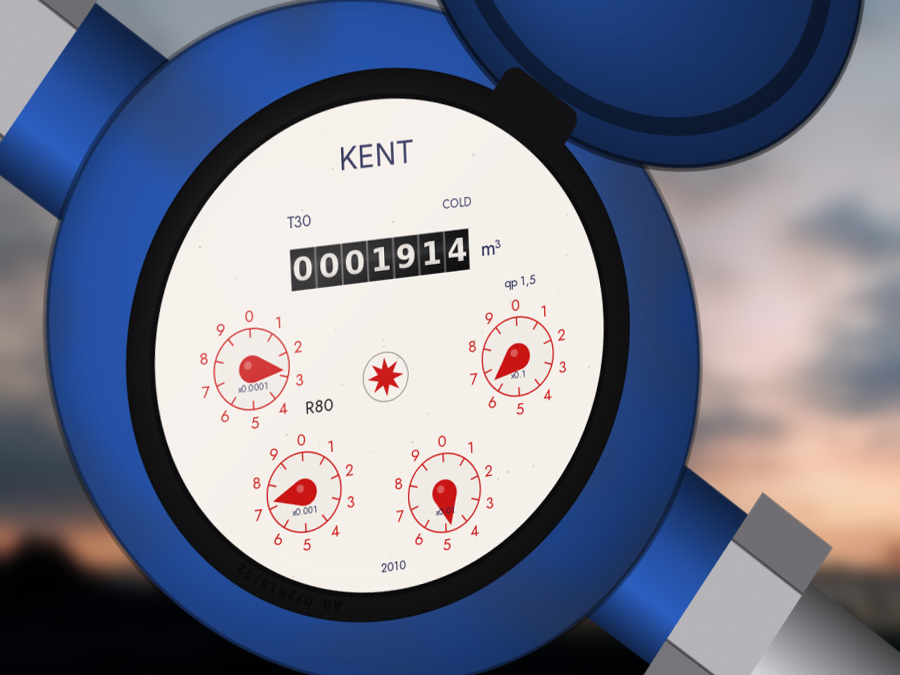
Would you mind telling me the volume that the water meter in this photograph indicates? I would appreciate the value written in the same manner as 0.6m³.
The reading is 1914.6472m³
